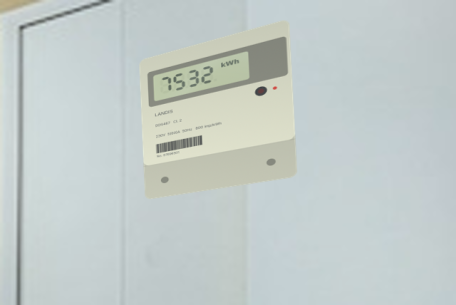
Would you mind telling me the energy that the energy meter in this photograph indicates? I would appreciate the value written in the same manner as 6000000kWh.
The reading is 7532kWh
